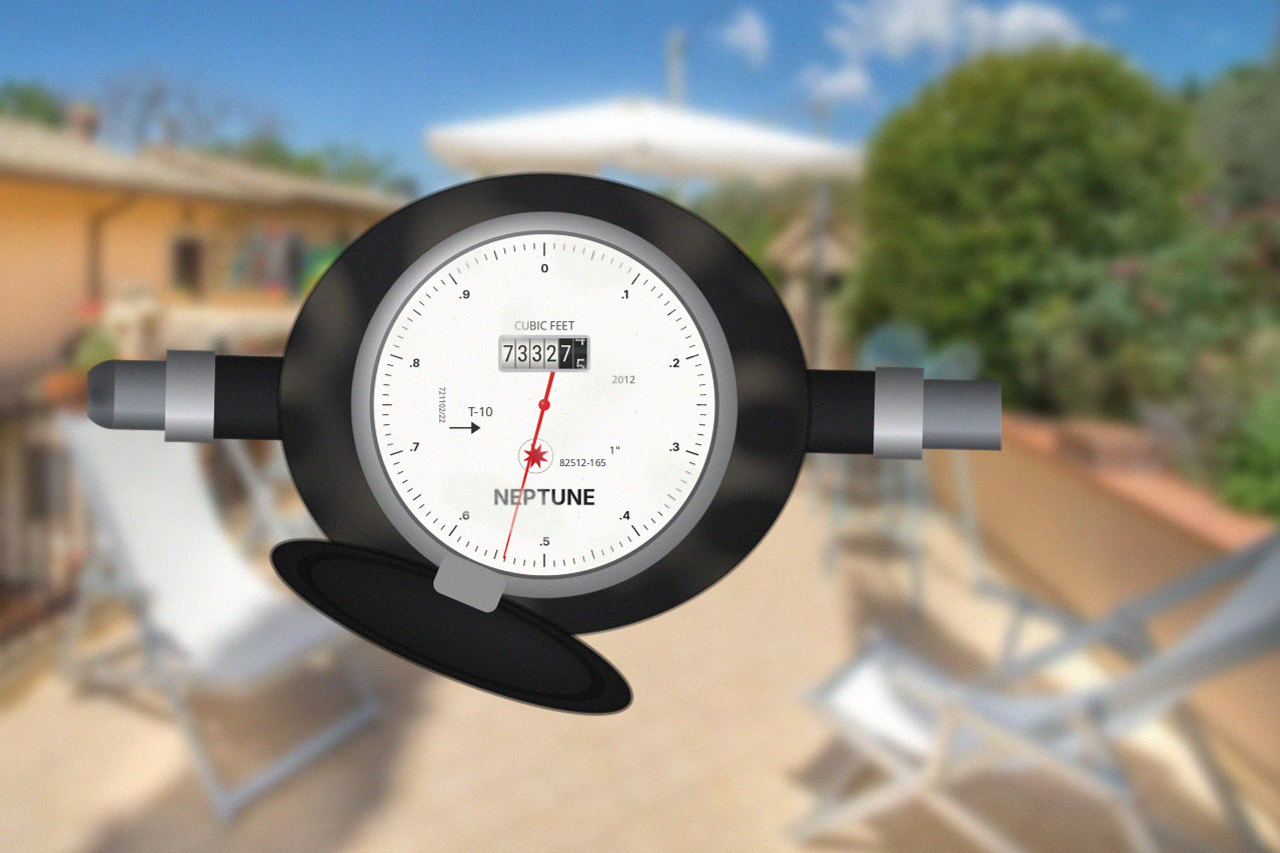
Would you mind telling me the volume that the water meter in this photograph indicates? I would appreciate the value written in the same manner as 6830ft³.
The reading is 733274.54ft³
